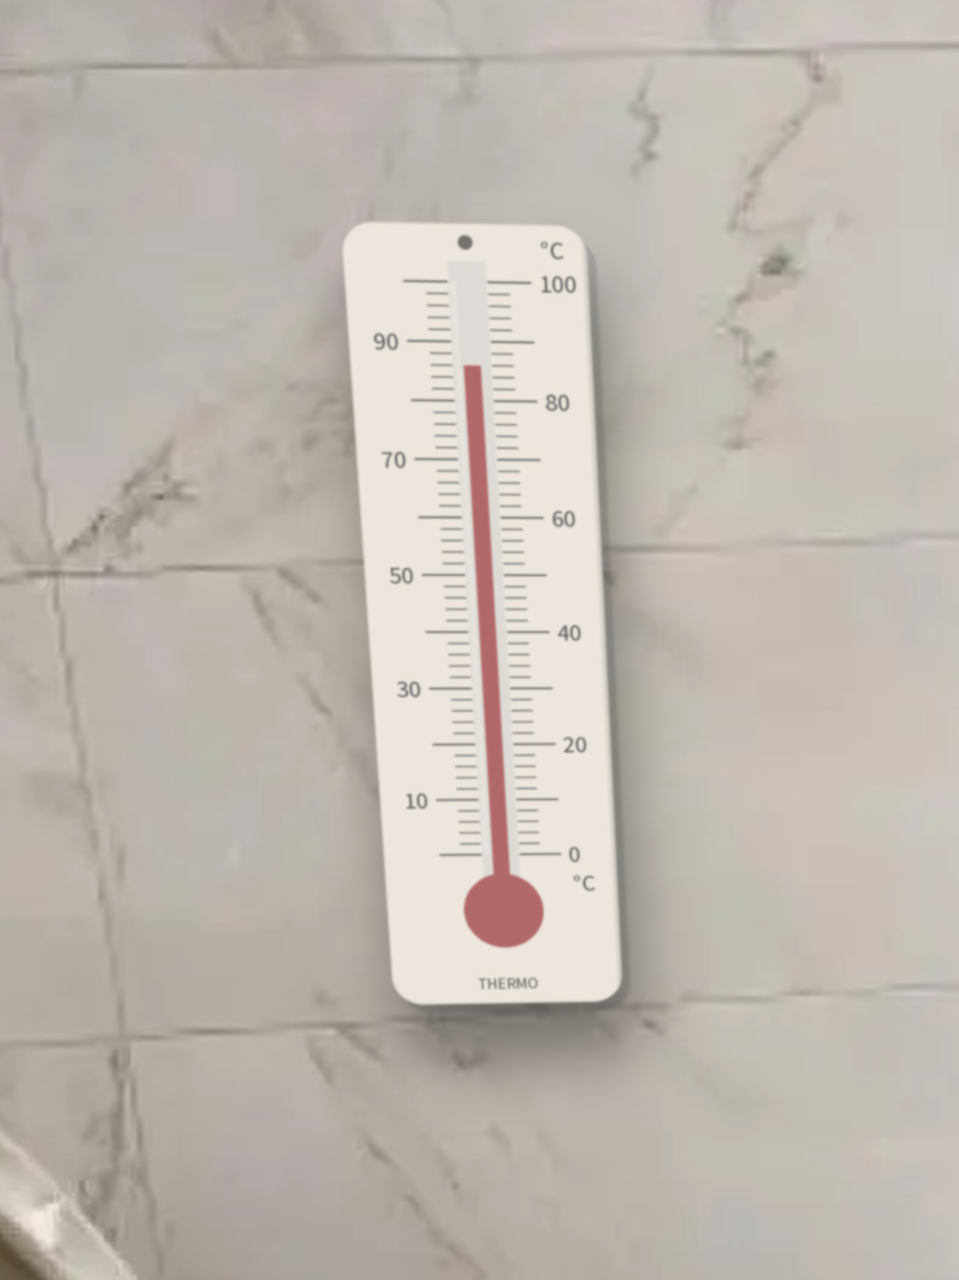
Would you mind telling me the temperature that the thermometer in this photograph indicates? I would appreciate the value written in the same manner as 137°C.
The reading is 86°C
